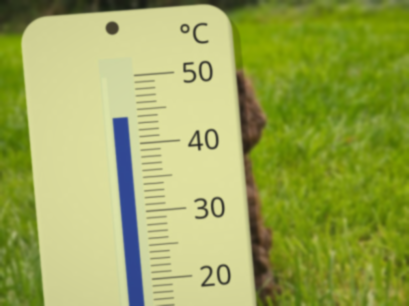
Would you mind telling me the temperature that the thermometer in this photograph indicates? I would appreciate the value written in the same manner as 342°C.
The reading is 44°C
